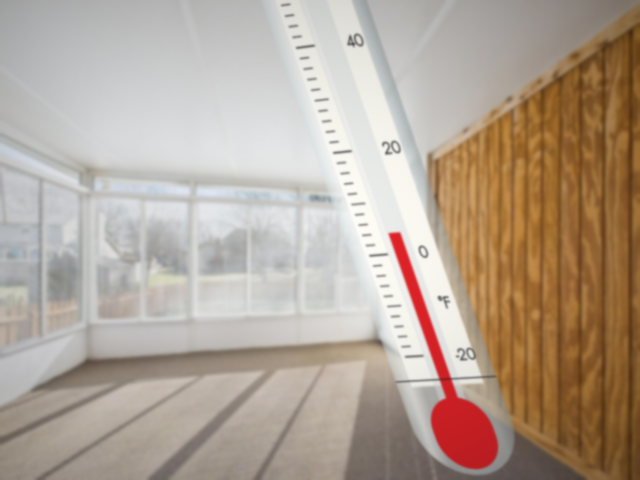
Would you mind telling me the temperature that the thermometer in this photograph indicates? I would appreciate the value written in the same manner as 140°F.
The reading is 4°F
